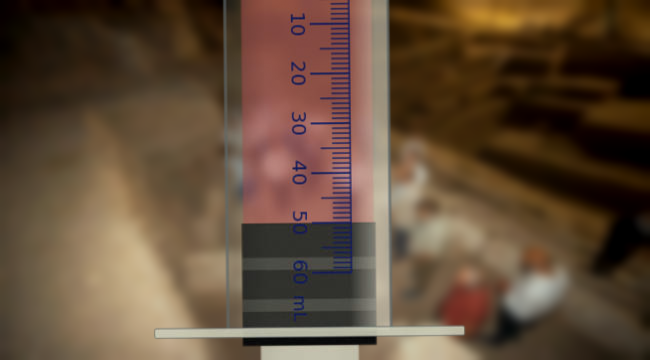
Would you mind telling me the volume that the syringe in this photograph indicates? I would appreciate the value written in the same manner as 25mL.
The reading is 50mL
